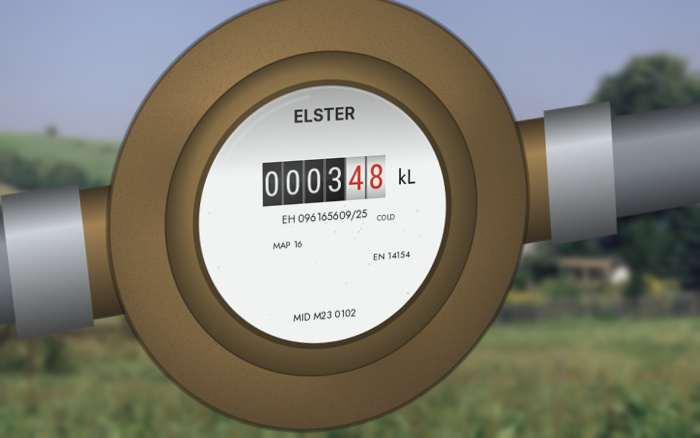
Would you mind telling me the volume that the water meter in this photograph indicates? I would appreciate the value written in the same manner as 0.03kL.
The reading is 3.48kL
